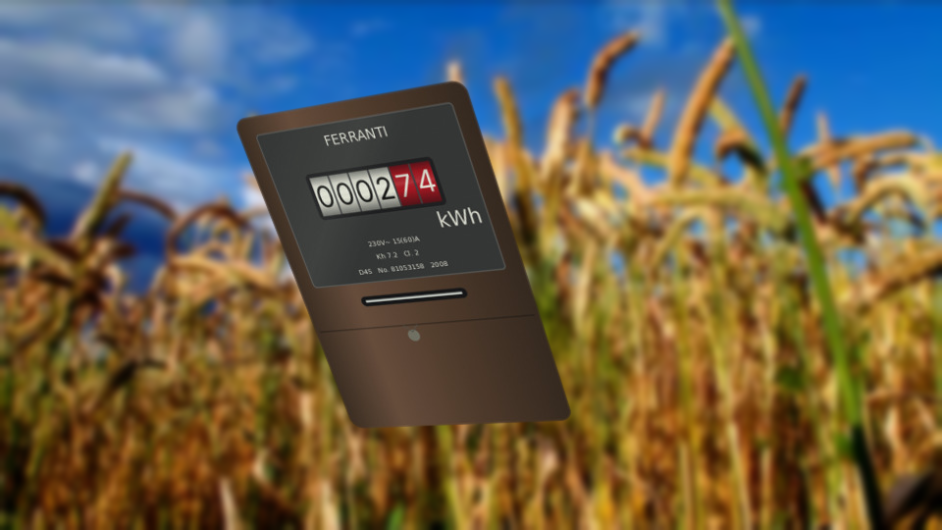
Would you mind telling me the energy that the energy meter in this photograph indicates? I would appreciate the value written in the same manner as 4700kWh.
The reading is 2.74kWh
